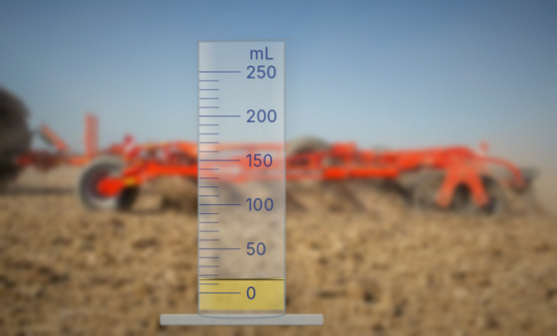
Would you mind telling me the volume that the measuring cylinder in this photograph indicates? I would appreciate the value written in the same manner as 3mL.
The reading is 15mL
